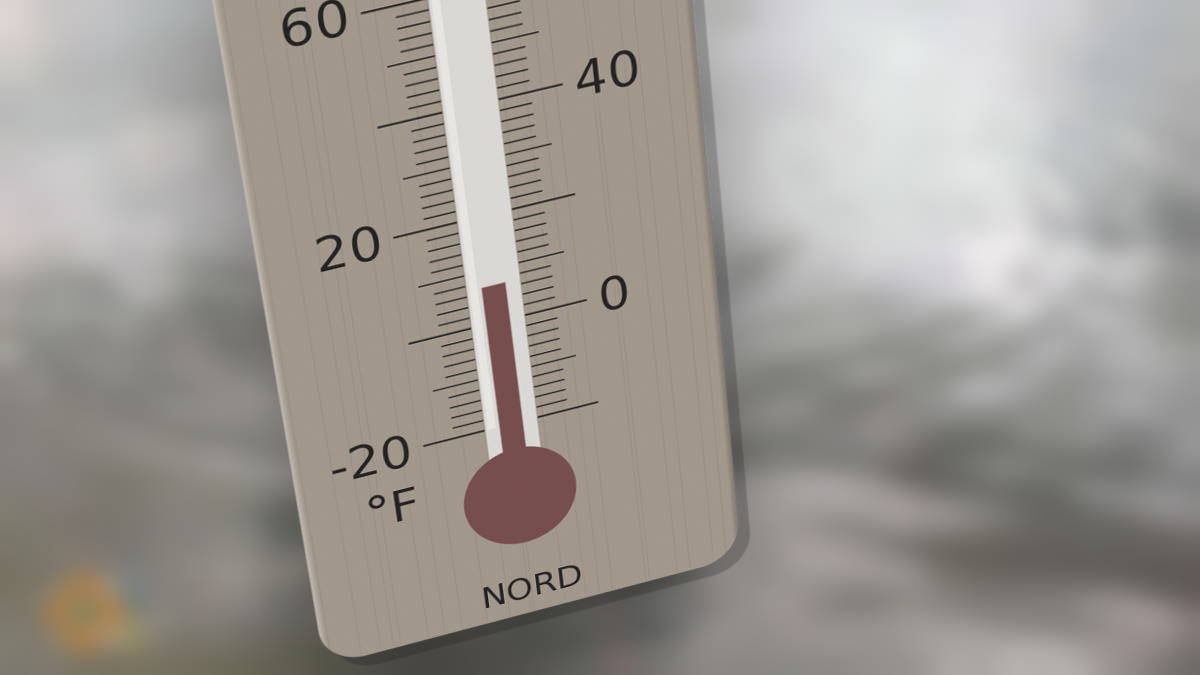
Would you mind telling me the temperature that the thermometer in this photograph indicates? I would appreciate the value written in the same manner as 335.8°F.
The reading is 7°F
